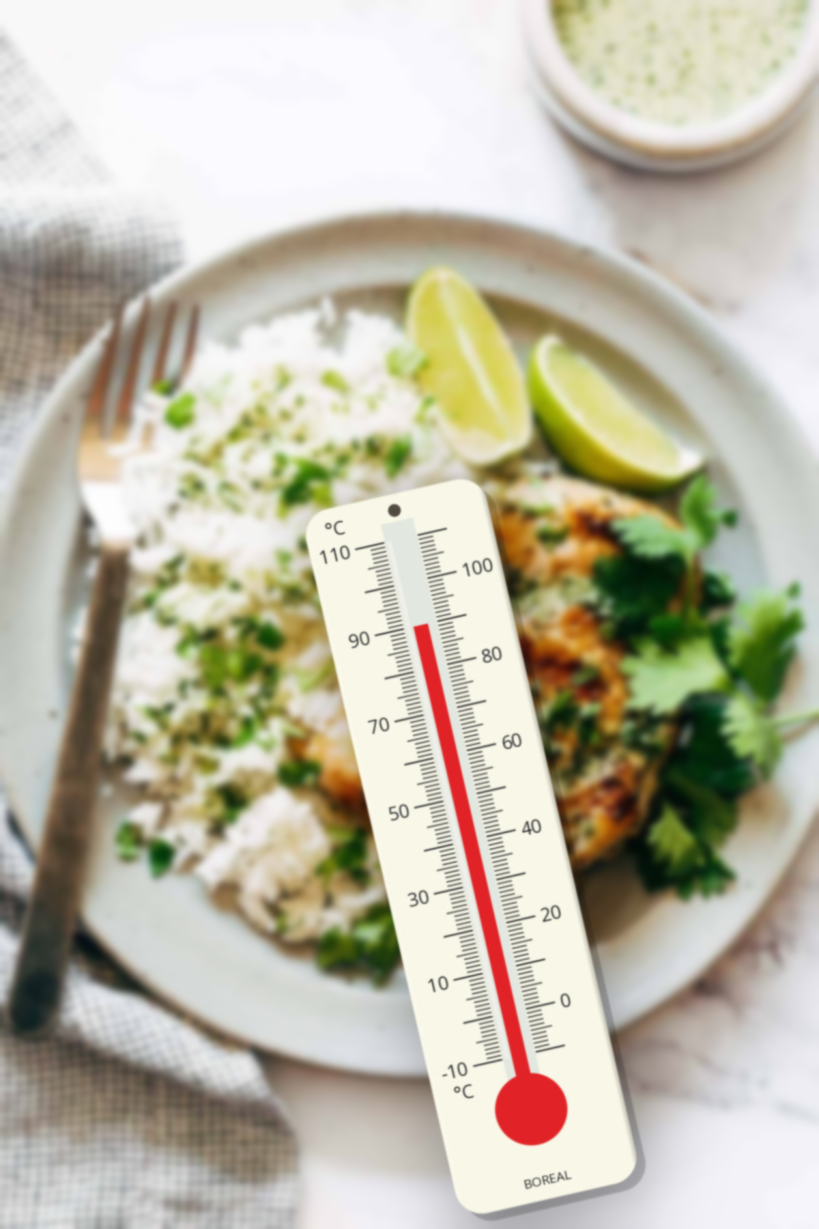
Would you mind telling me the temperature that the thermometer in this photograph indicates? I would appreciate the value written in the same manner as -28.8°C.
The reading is 90°C
